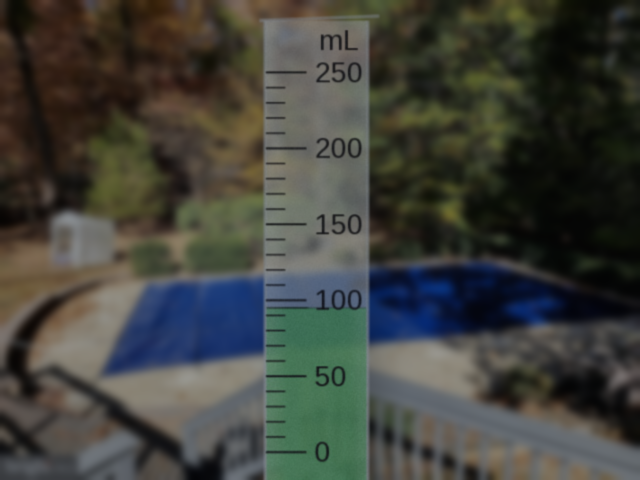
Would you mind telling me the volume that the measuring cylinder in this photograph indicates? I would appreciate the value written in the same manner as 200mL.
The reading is 95mL
